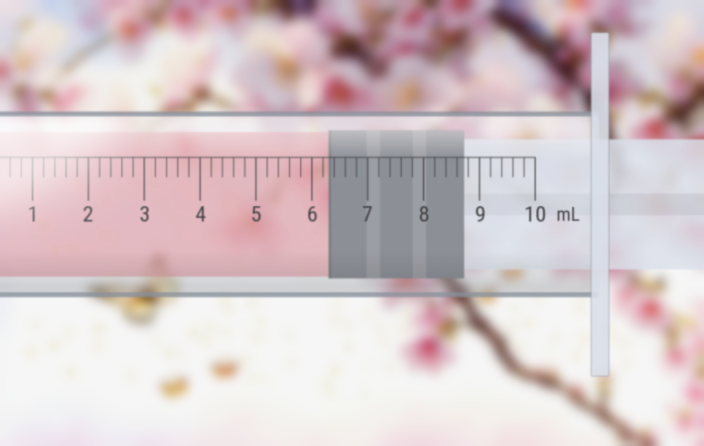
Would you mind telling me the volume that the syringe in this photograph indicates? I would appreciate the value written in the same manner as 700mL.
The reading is 6.3mL
